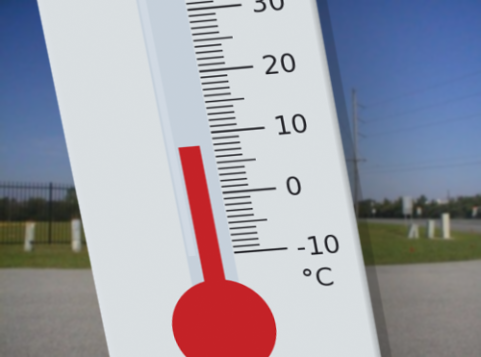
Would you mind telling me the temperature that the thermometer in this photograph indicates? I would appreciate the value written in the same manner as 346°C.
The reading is 8°C
